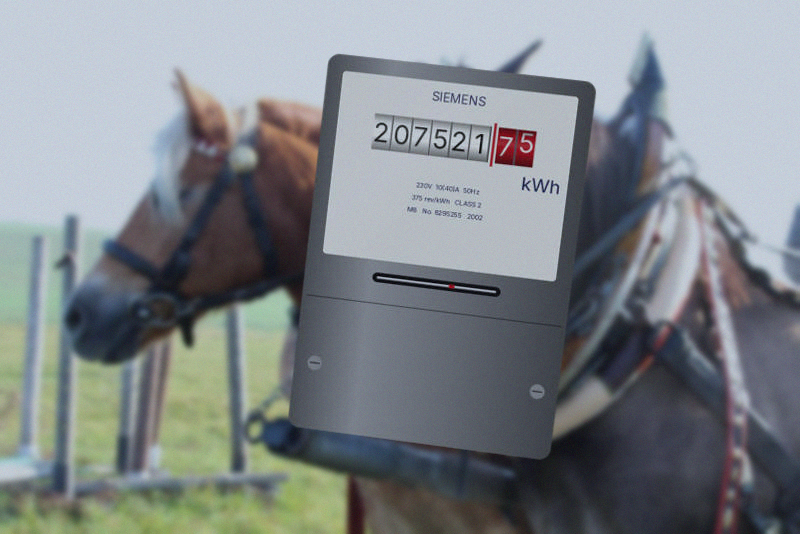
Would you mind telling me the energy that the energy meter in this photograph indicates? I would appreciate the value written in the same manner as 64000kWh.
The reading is 207521.75kWh
